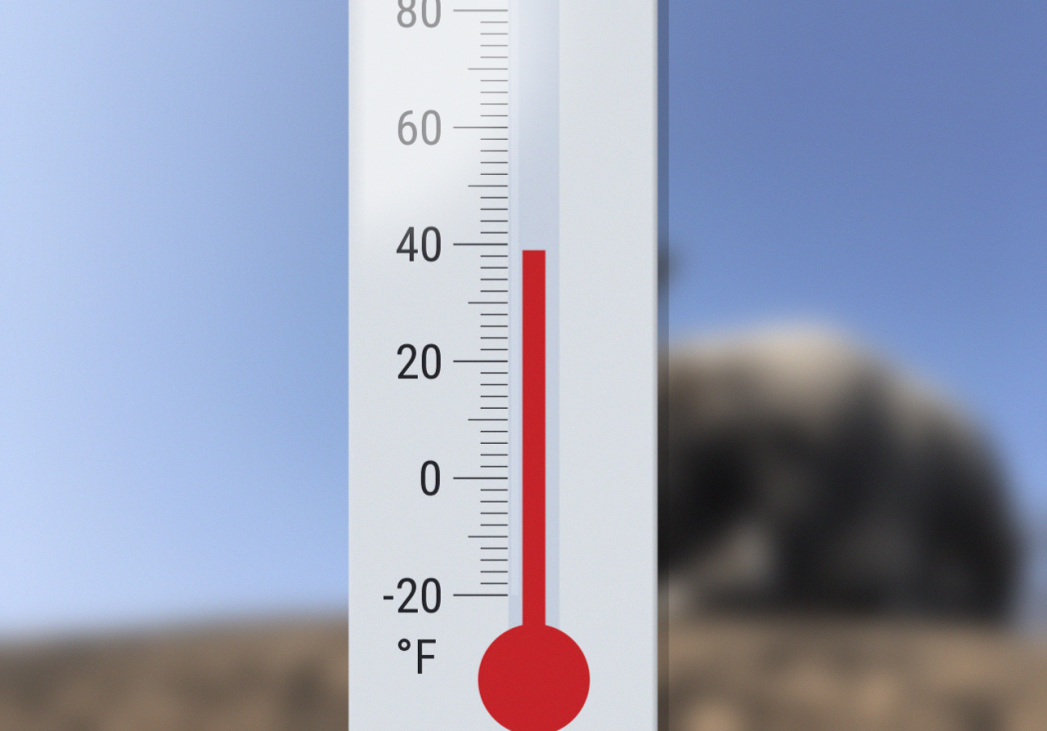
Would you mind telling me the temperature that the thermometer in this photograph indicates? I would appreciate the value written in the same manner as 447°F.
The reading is 39°F
